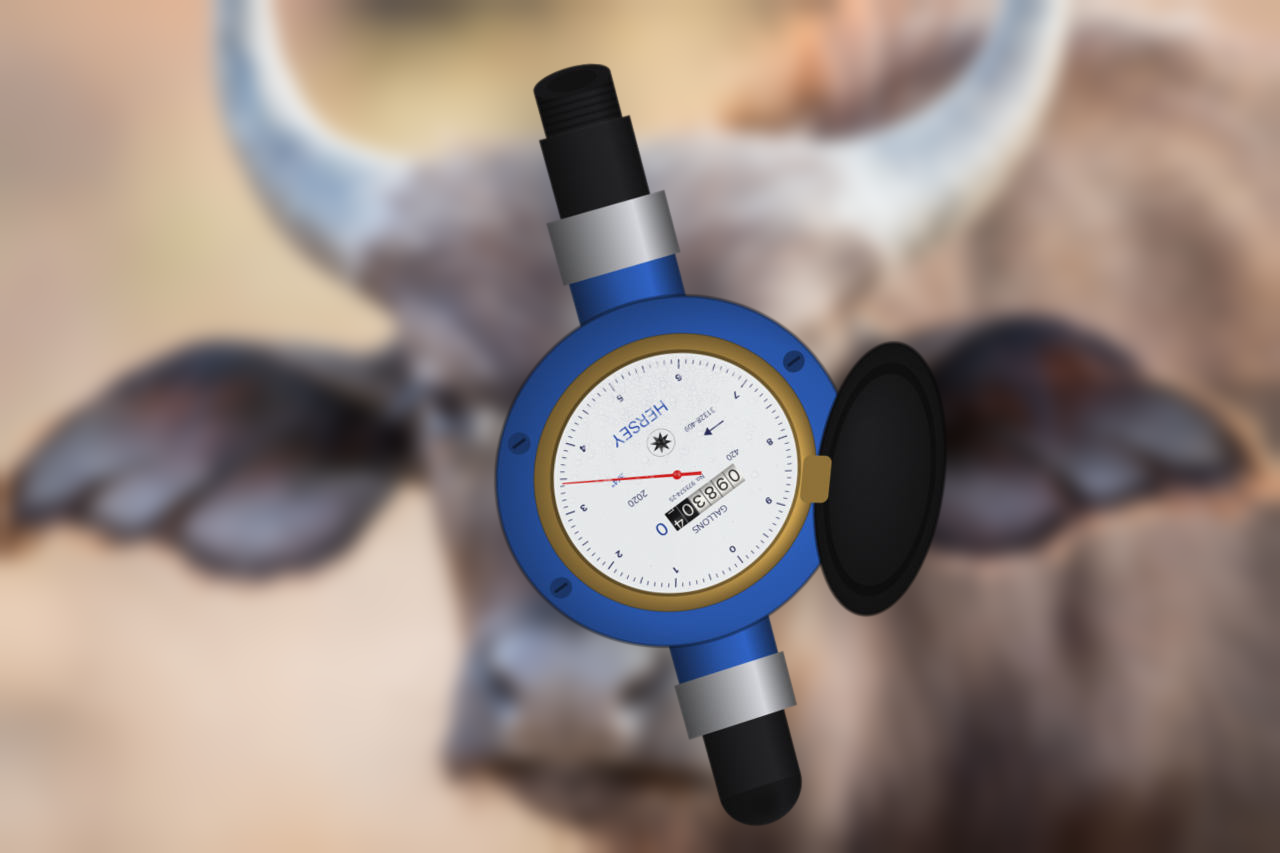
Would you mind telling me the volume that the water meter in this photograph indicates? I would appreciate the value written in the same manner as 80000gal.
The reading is 983043.4gal
